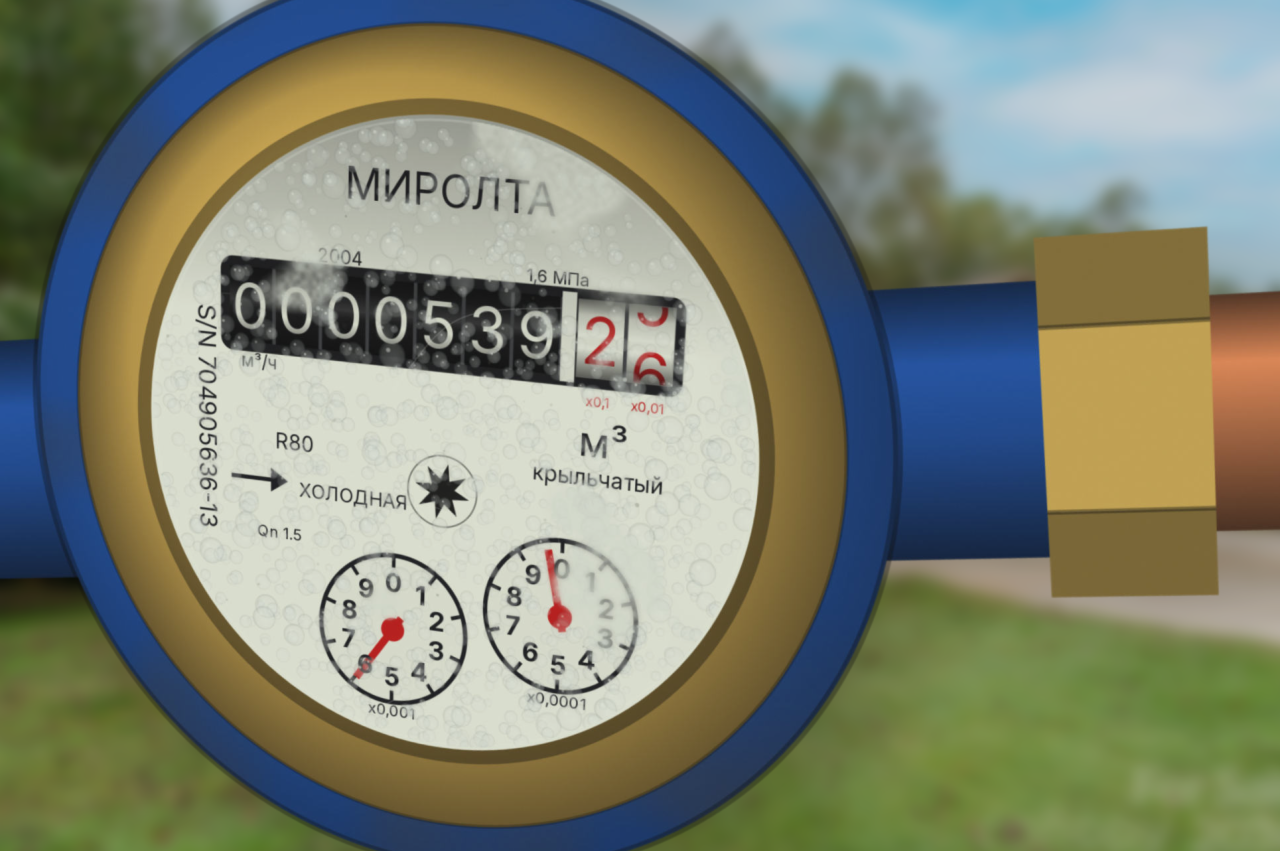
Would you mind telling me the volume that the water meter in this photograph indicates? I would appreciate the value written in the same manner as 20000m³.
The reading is 539.2559m³
